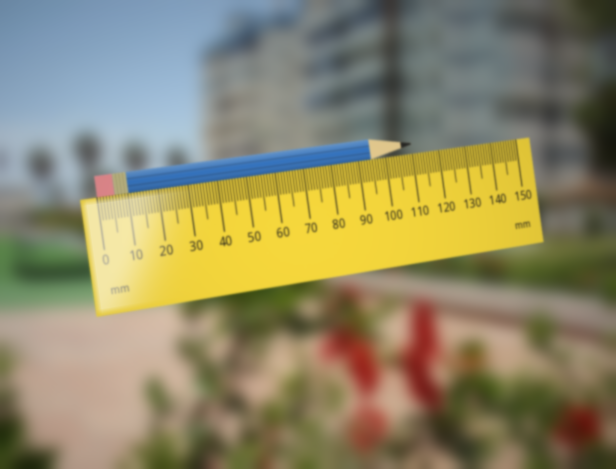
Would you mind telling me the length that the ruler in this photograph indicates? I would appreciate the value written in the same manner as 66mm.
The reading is 110mm
